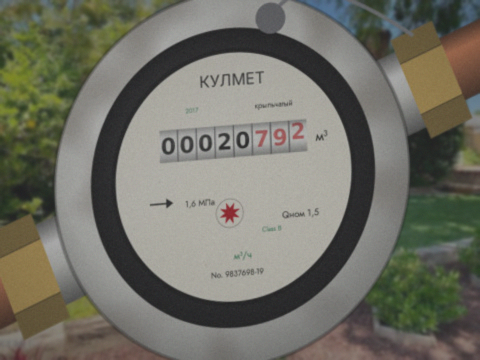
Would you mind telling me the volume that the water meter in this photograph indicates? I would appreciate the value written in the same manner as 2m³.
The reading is 20.792m³
